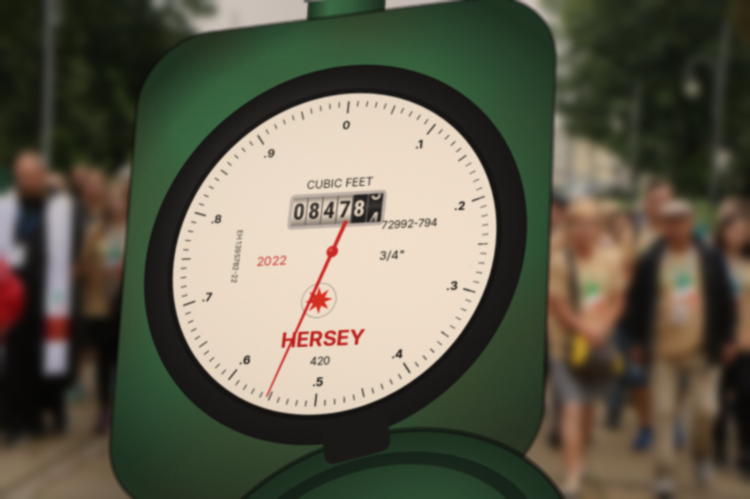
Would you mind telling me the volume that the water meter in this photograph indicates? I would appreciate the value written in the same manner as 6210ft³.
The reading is 84783.55ft³
